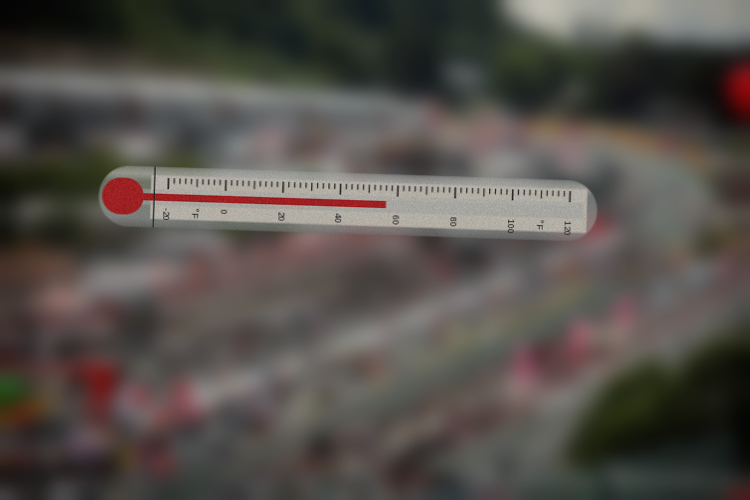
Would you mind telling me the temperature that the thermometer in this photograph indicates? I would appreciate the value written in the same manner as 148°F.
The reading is 56°F
